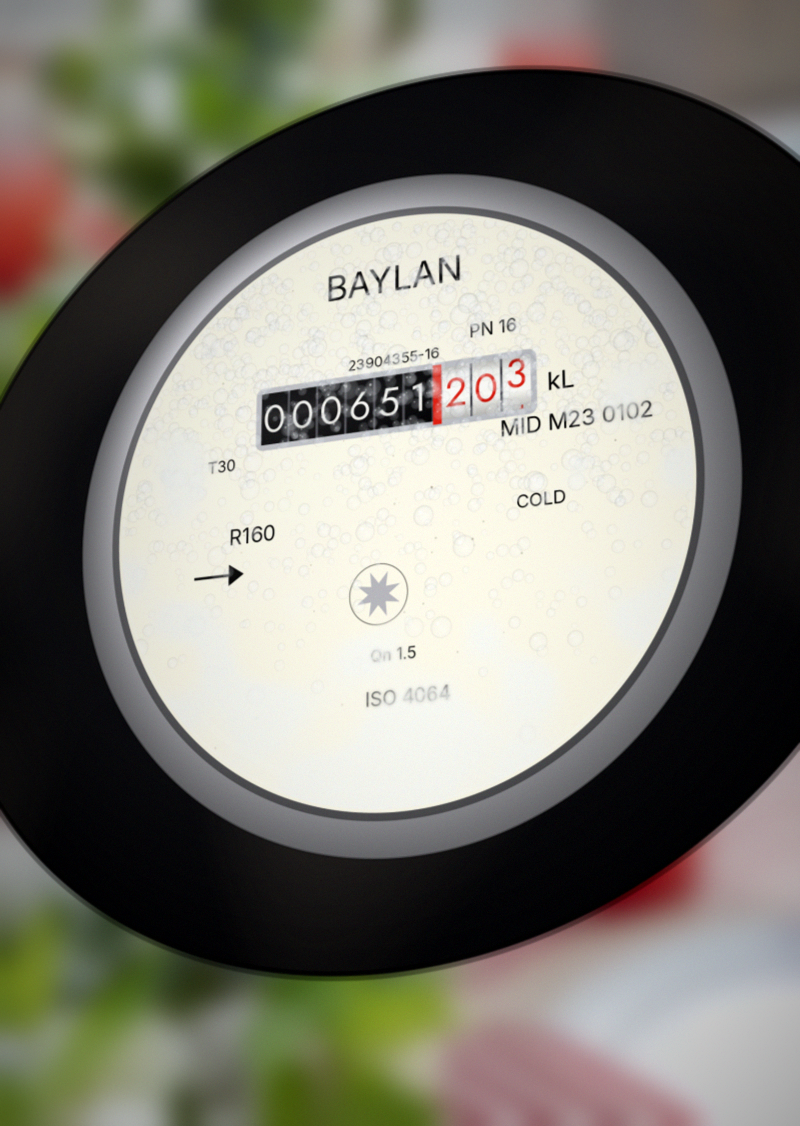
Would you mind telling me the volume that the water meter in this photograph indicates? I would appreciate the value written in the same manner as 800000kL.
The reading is 651.203kL
